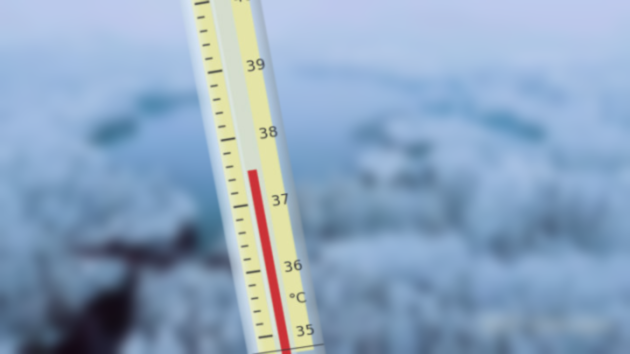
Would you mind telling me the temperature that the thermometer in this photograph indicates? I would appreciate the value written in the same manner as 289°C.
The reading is 37.5°C
